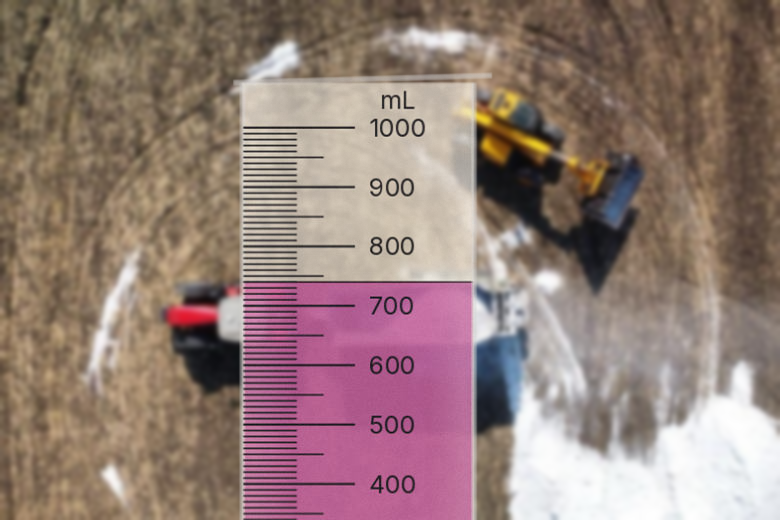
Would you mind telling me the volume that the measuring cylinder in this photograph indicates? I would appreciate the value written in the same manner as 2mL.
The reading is 740mL
